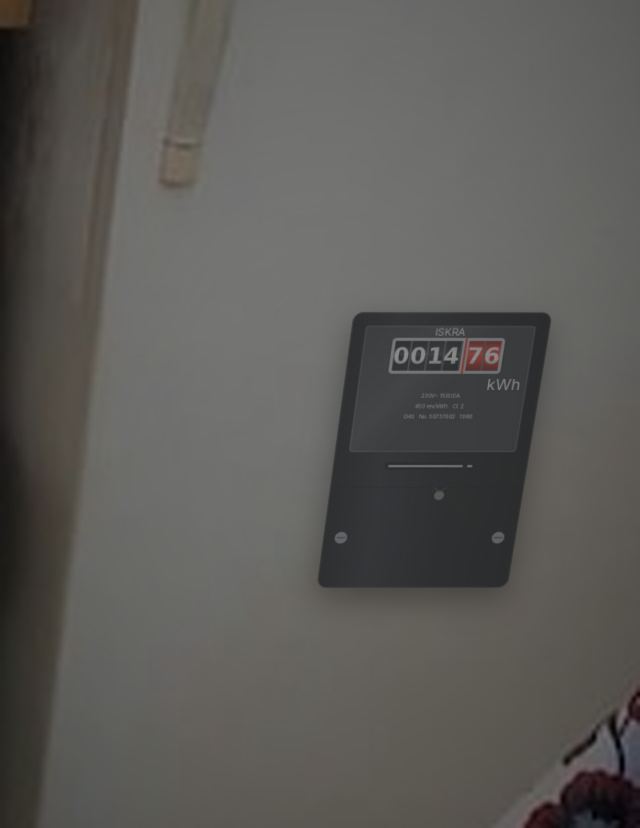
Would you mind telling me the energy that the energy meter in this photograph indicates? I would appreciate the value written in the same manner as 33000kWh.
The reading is 14.76kWh
